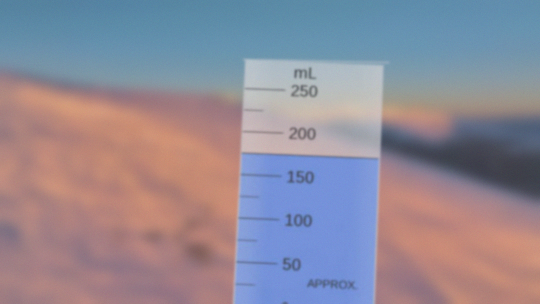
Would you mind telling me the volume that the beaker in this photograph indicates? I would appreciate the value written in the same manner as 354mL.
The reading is 175mL
